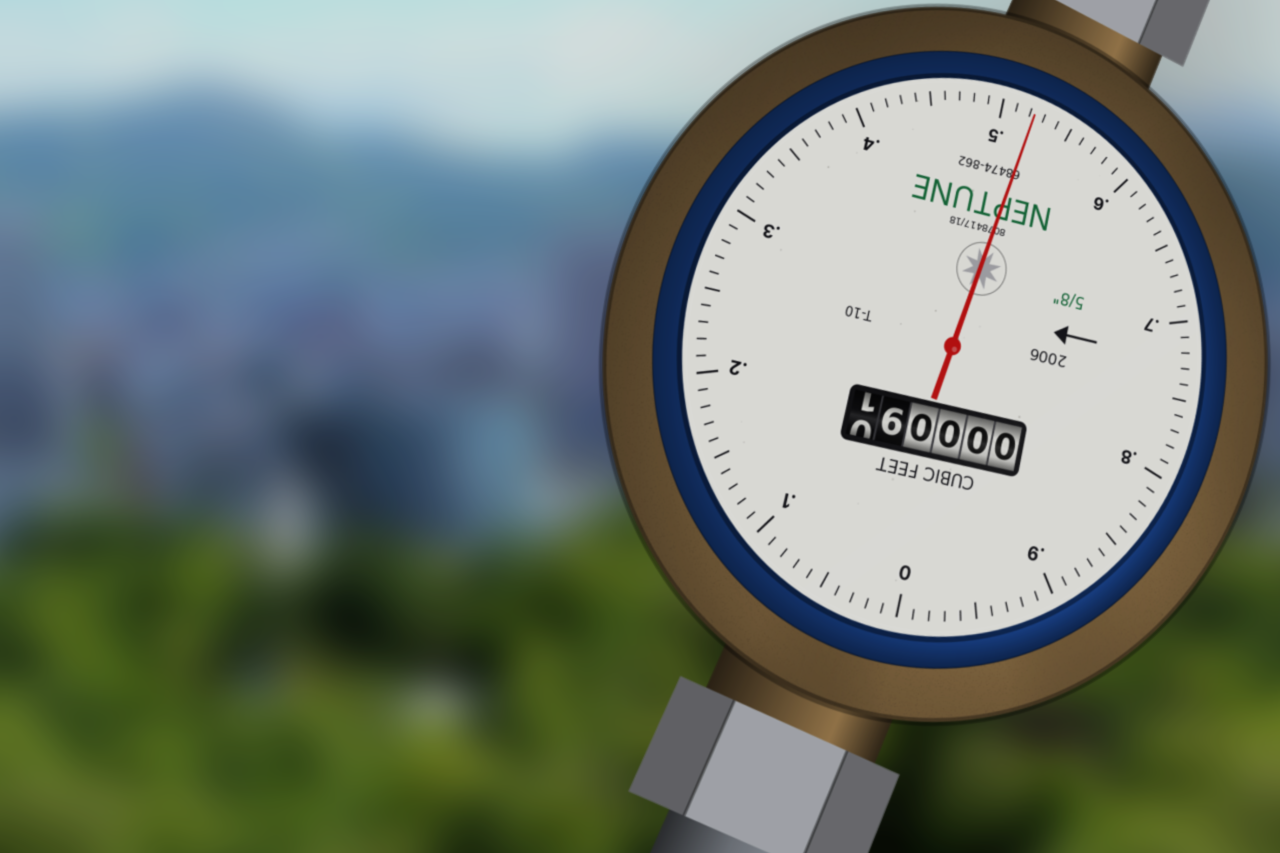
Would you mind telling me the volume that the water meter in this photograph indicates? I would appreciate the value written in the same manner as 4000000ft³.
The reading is 90.52ft³
